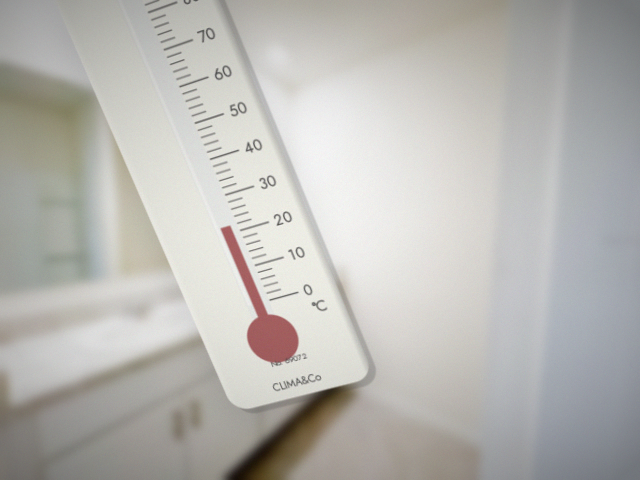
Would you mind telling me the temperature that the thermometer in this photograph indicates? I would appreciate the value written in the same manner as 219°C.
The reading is 22°C
